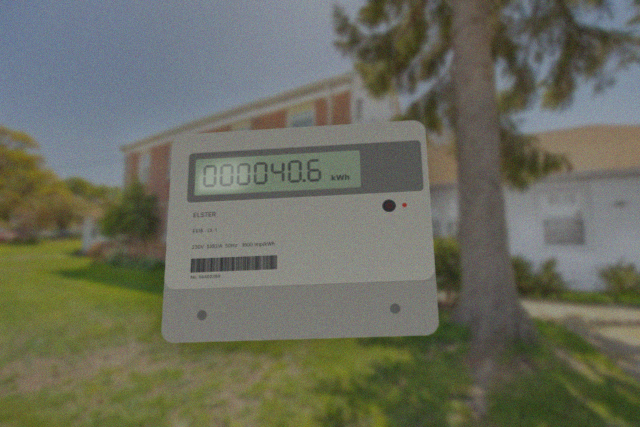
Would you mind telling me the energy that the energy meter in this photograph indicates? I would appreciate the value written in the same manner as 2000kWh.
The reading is 40.6kWh
